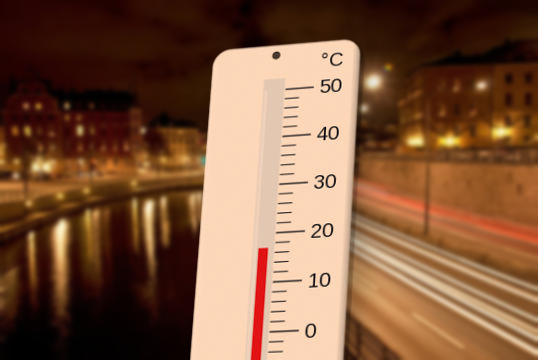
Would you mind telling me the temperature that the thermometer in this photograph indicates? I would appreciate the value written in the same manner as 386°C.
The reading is 17°C
